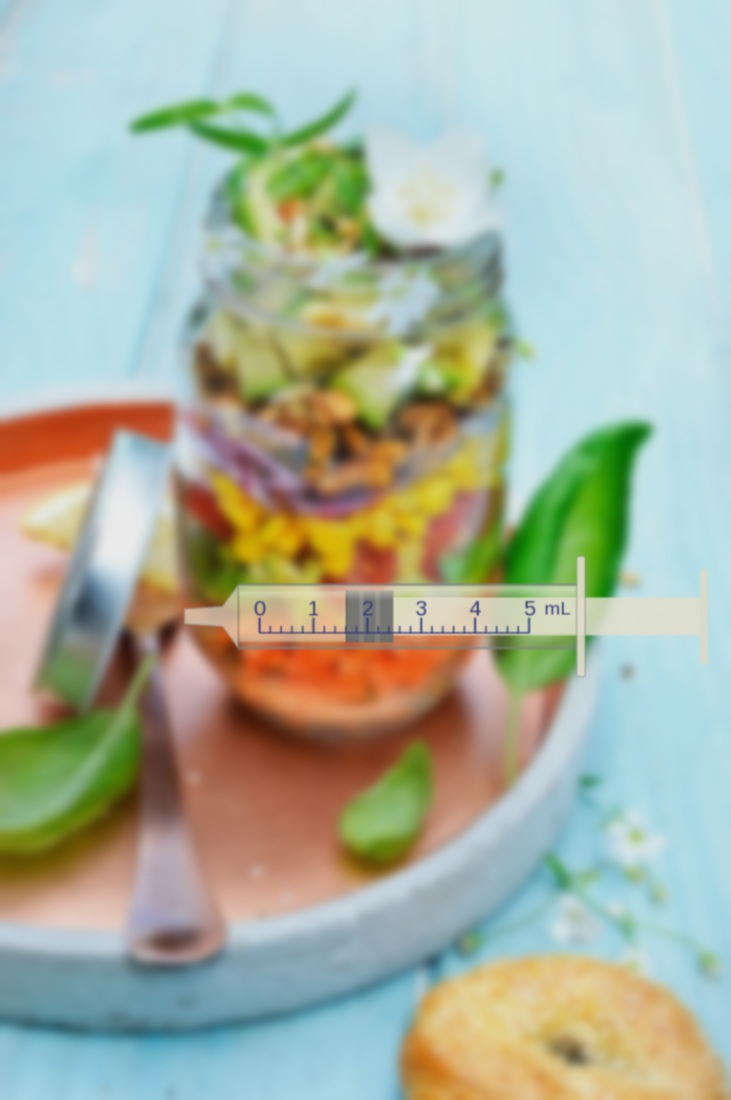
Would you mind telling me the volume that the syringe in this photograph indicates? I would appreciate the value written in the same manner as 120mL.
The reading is 1.6mL
